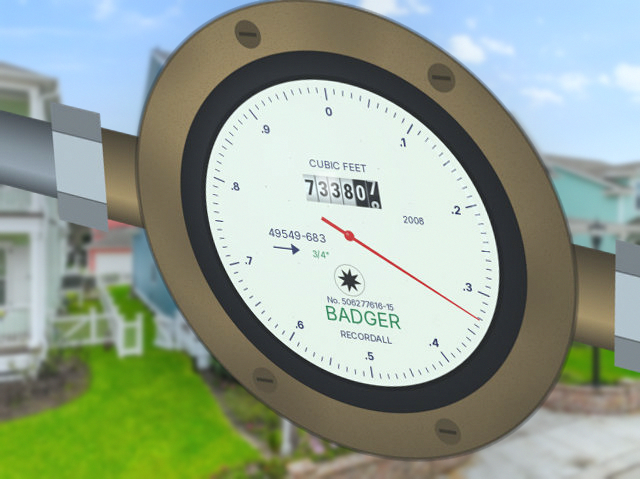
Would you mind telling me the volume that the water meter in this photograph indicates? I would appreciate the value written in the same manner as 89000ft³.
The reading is 733807.33ft³
